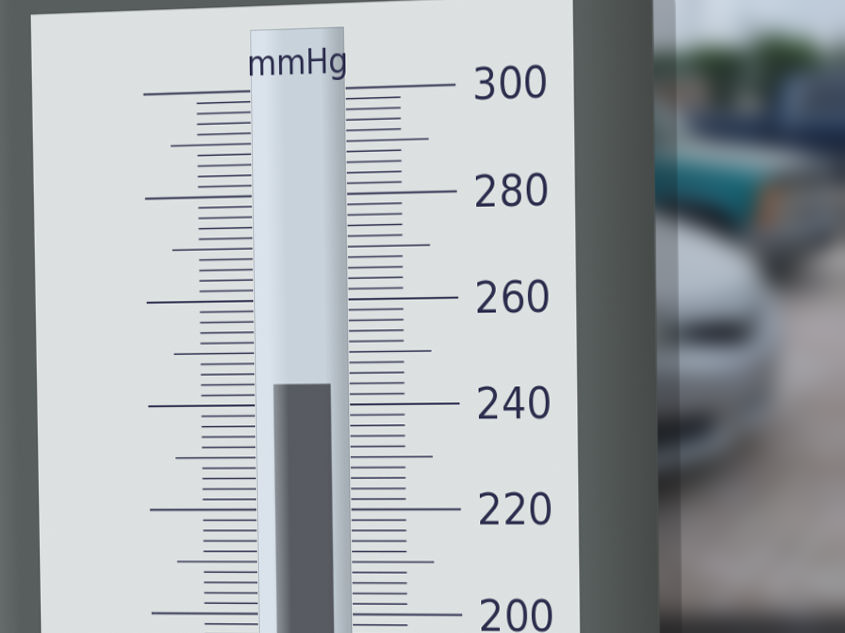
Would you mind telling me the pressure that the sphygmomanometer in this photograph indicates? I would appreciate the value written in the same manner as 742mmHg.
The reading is 244mmHg
